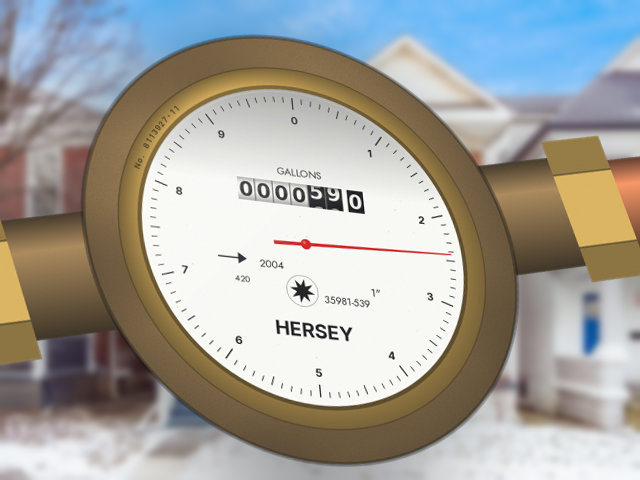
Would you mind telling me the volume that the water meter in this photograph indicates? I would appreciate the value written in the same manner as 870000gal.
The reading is 592.4gal
